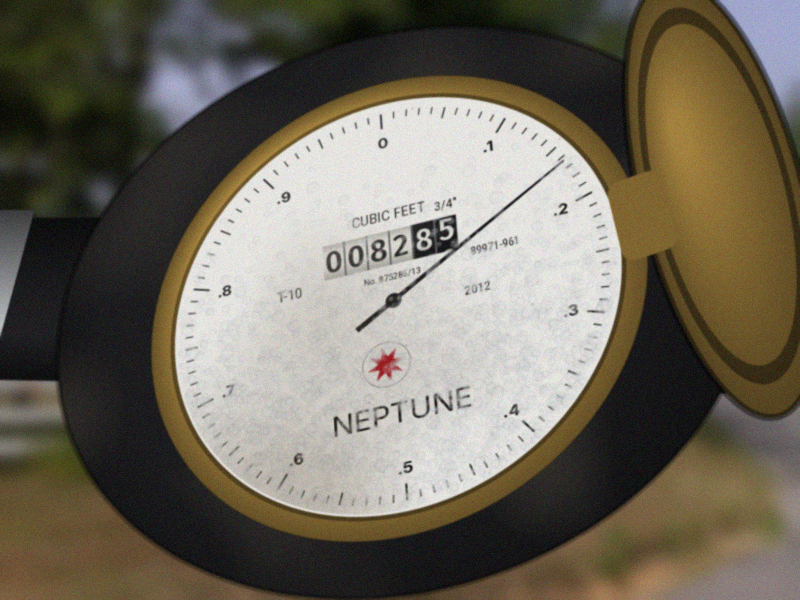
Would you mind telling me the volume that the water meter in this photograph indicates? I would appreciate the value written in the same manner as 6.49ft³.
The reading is 8285.16ft³
